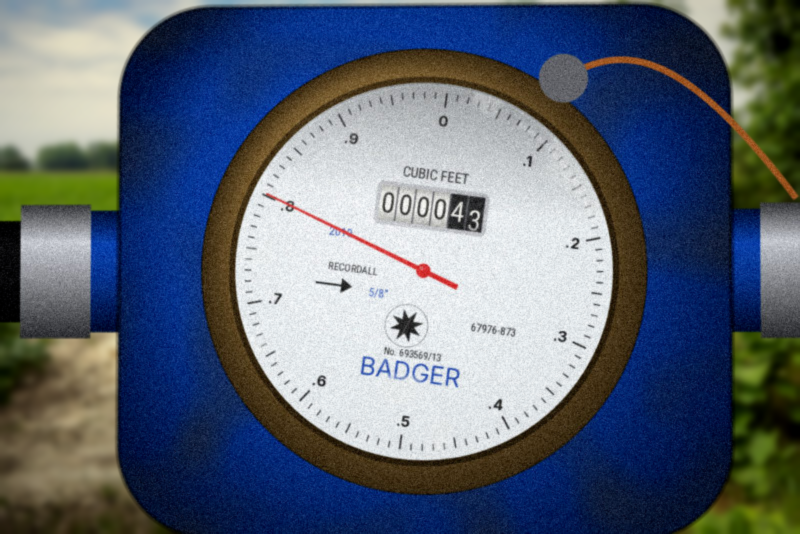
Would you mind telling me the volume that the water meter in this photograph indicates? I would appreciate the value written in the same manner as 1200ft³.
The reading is 42.80ft³
